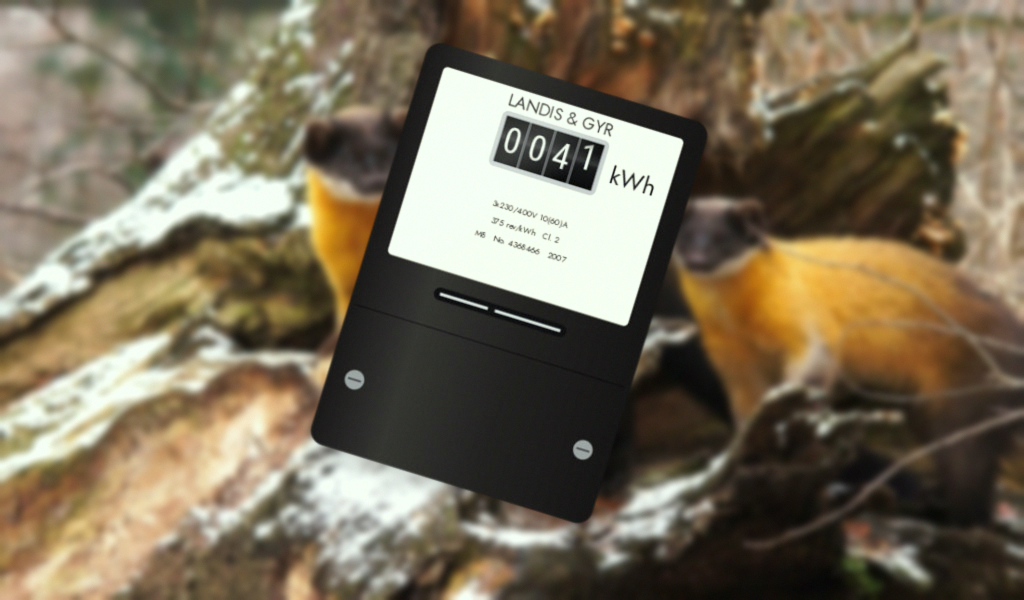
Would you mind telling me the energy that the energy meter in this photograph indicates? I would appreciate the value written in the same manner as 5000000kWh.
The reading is 41kWh
